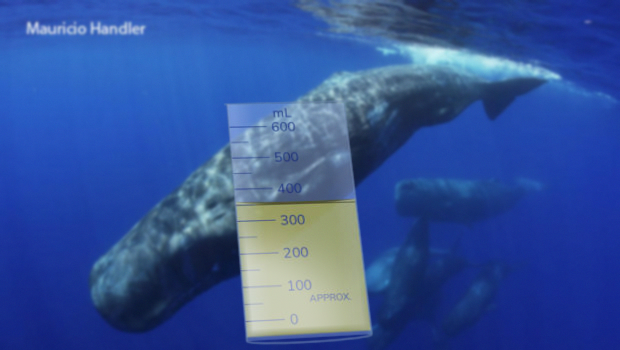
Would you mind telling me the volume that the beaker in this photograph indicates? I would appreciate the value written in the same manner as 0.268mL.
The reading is 350mL
